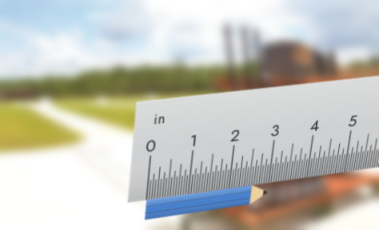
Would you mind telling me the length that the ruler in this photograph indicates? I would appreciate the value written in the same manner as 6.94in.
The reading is 3in
